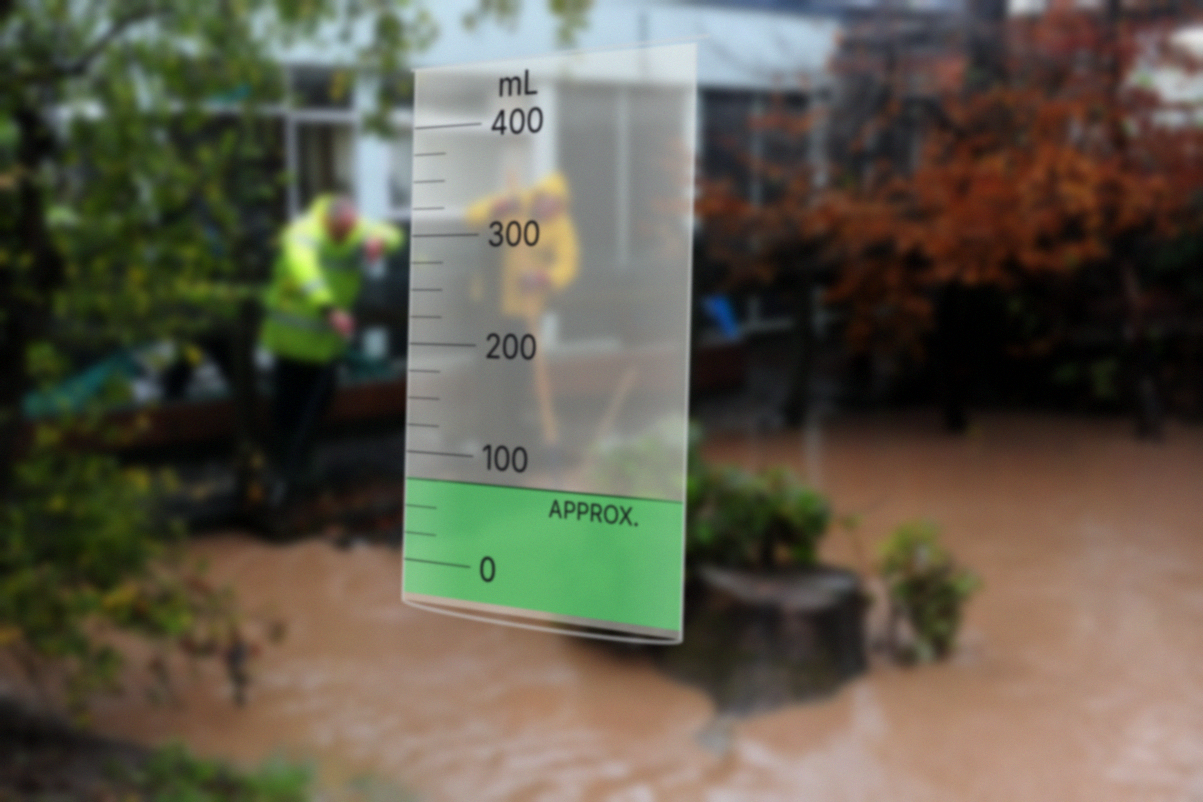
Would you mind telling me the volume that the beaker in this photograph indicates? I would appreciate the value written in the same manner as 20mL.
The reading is 75mL
